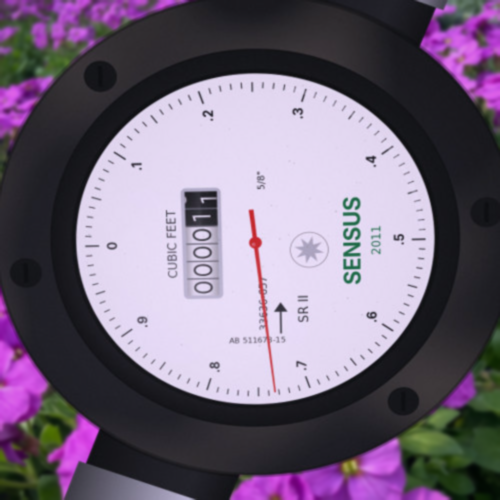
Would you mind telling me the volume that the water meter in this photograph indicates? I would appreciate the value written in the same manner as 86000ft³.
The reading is 10.73ft³
